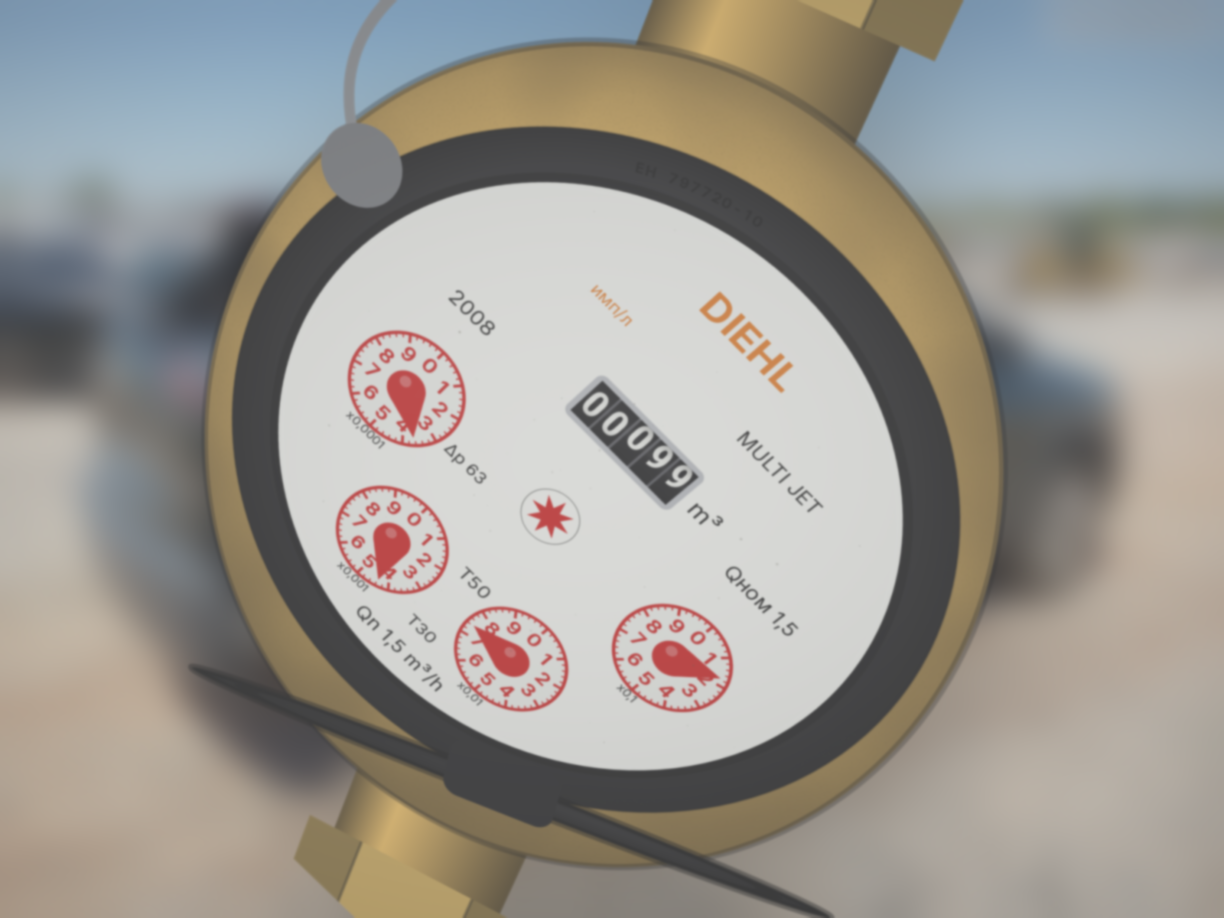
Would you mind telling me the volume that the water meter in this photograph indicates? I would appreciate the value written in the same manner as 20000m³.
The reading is 99.1743m³
